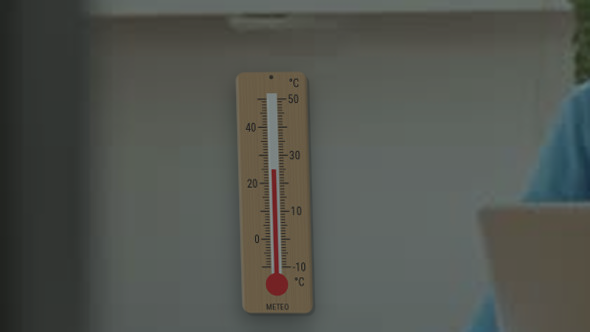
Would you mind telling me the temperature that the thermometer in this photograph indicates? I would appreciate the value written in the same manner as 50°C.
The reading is 25°C
